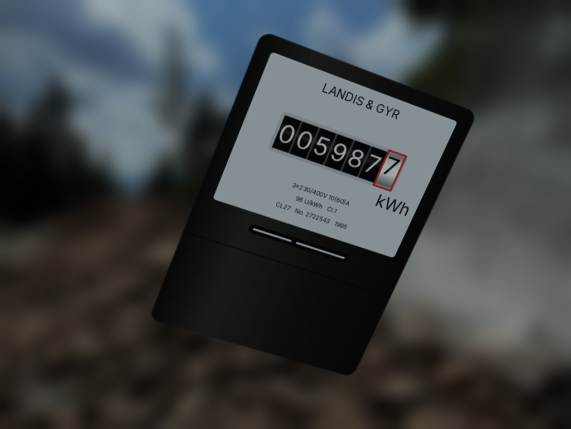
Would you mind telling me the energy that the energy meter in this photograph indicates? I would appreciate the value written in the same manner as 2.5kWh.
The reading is 5987.7kWh
